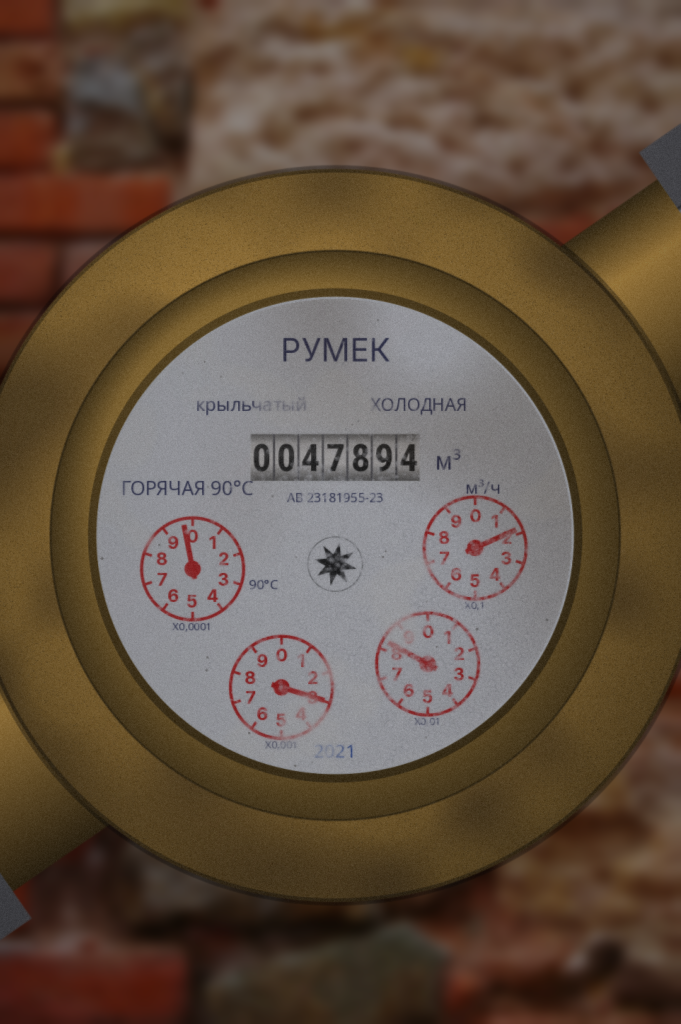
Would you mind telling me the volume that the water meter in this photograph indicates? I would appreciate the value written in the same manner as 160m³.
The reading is 47894.1829m³
